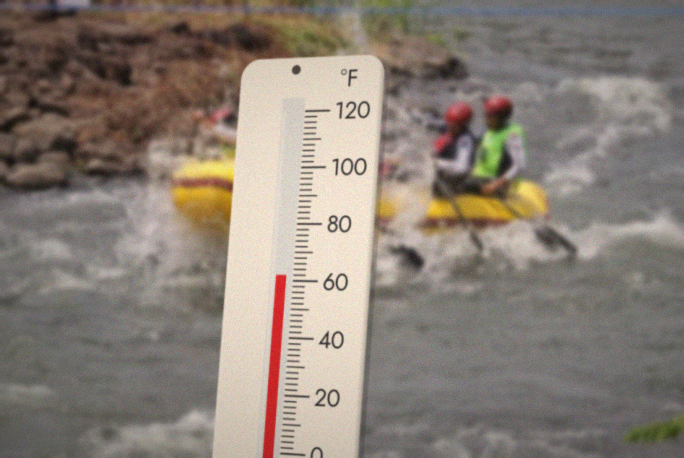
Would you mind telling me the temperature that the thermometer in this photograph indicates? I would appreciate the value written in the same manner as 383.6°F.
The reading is 62°F
